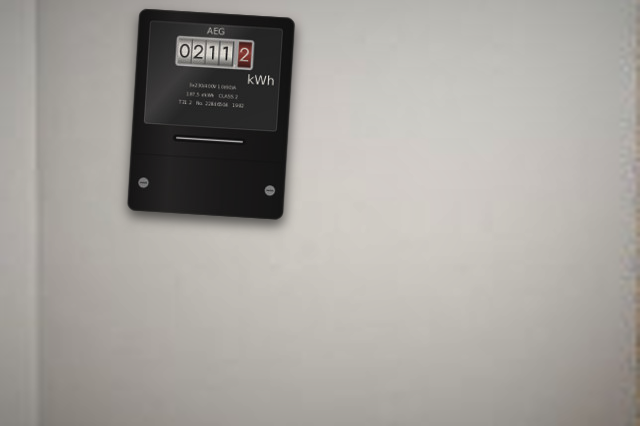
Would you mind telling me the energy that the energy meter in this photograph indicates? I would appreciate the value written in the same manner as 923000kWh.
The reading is 211.2kWh
